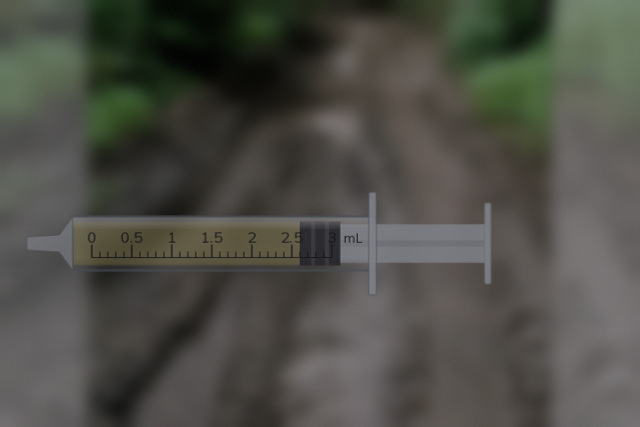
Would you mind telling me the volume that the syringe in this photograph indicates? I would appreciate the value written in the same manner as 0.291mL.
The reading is 2.6mL
